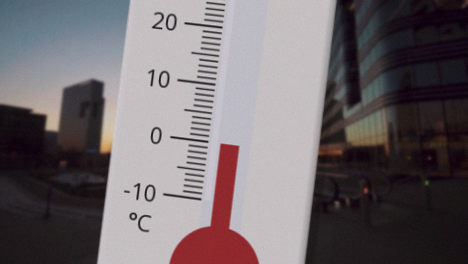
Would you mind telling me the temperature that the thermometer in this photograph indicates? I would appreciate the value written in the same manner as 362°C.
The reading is 0°C
